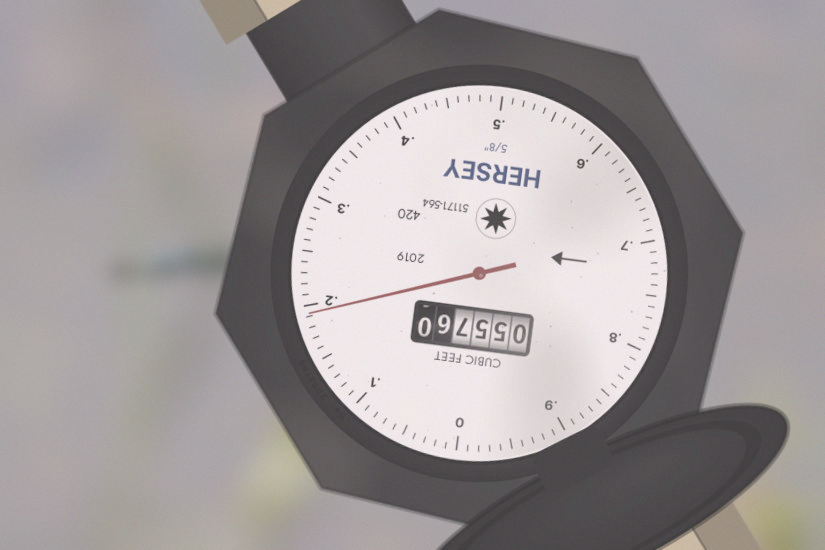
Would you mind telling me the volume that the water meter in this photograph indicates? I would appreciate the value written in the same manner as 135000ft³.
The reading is 55760.19ft³
